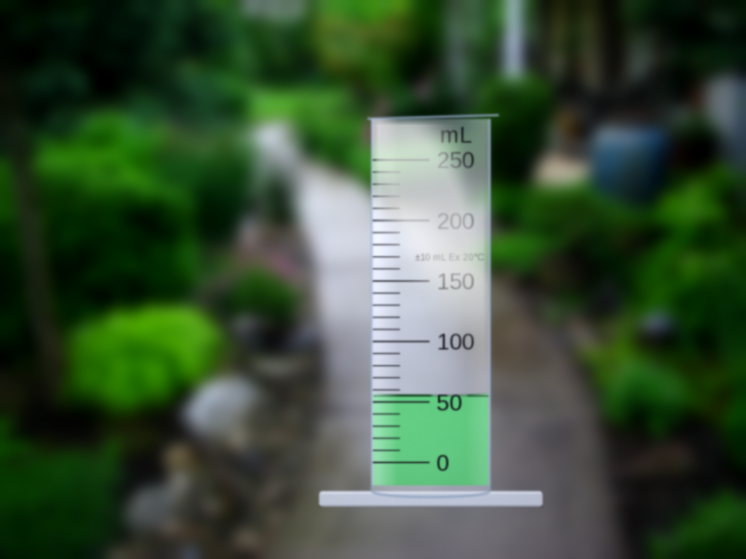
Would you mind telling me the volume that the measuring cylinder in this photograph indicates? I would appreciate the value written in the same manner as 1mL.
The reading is 55mL
